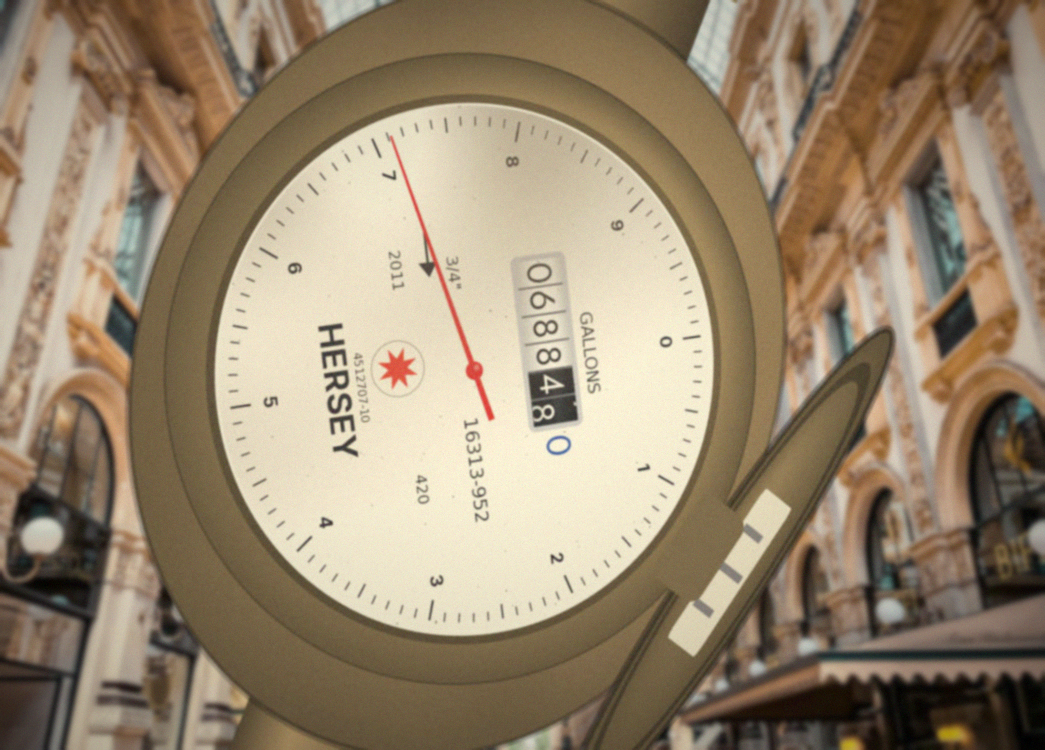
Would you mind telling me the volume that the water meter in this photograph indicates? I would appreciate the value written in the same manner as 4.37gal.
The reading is 688477.1gal
